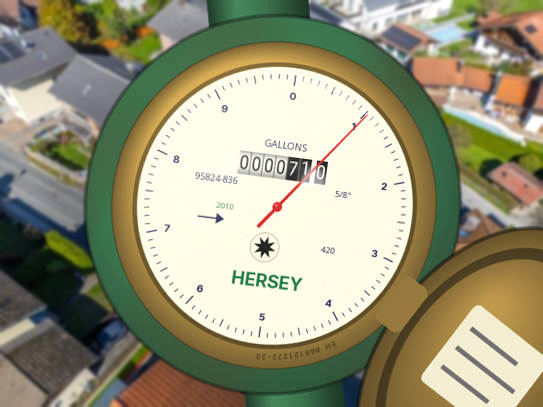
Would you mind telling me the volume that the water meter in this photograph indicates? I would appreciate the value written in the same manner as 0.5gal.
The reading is 711.0gal
